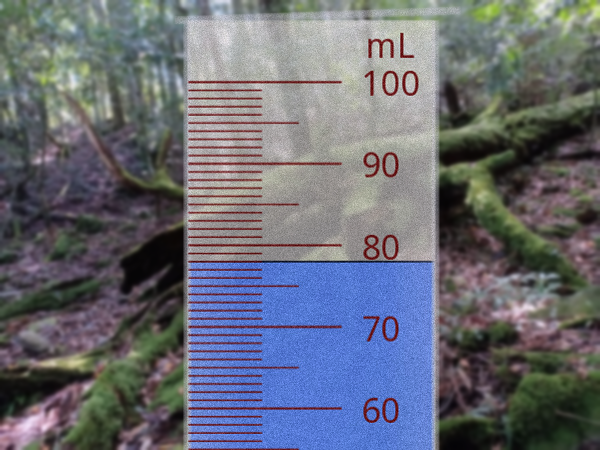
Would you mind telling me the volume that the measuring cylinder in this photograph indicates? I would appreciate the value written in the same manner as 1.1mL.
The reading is 78mL
